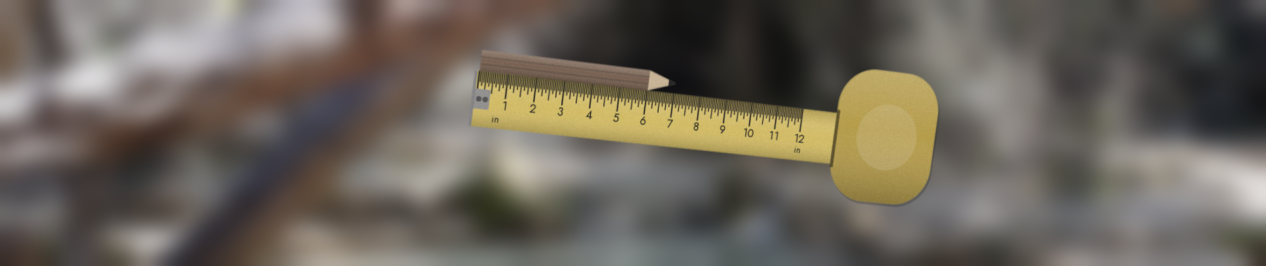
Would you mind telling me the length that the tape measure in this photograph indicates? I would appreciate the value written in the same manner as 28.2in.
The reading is 7in
